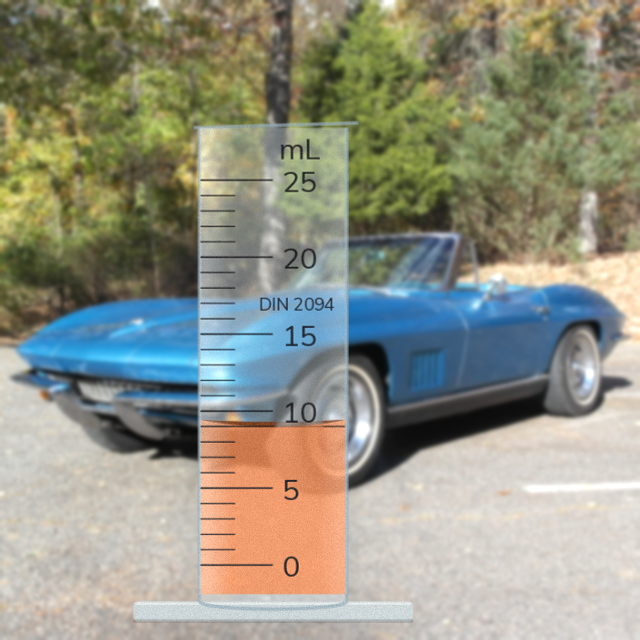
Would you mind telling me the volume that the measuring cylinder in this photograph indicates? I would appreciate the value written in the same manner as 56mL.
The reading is 9mL
